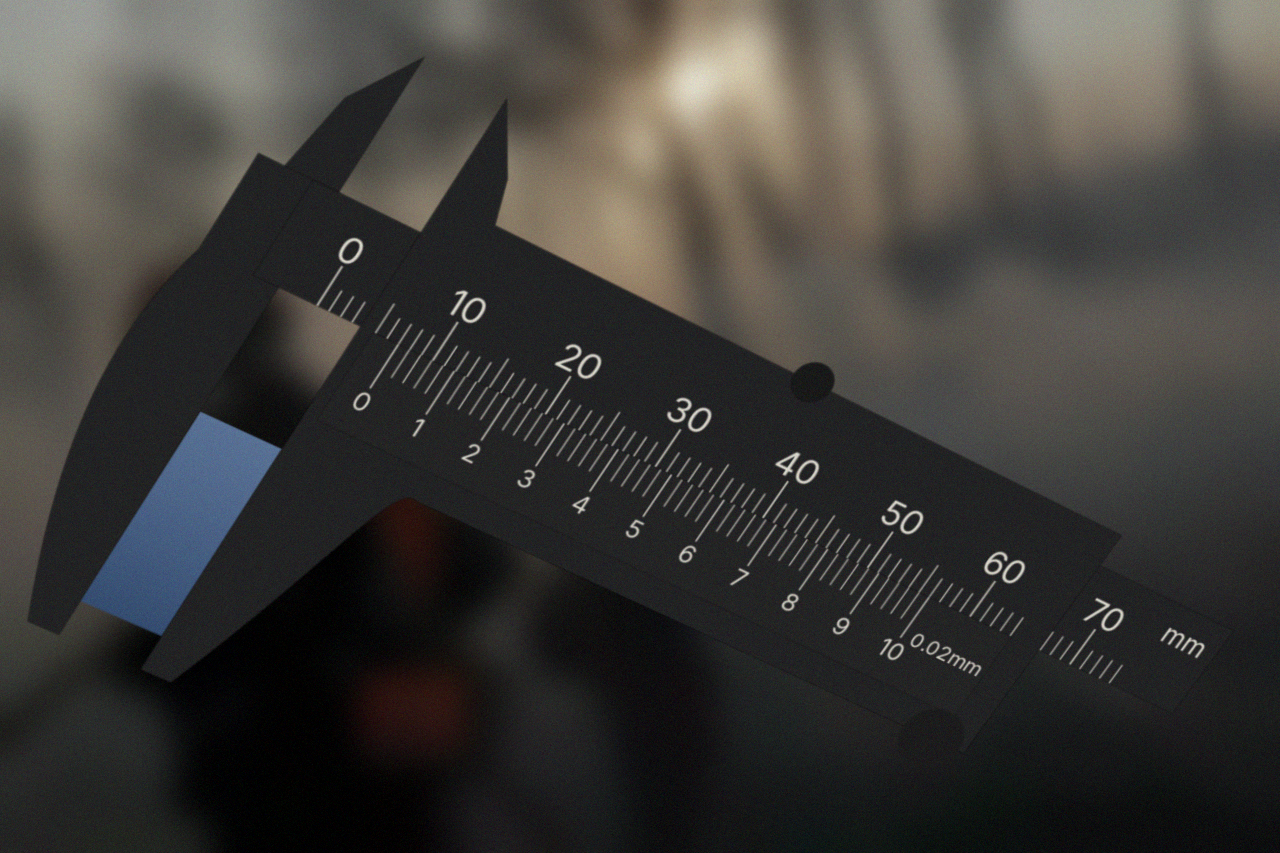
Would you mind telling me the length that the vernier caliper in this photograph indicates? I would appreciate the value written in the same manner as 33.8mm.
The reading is 7.0mm
